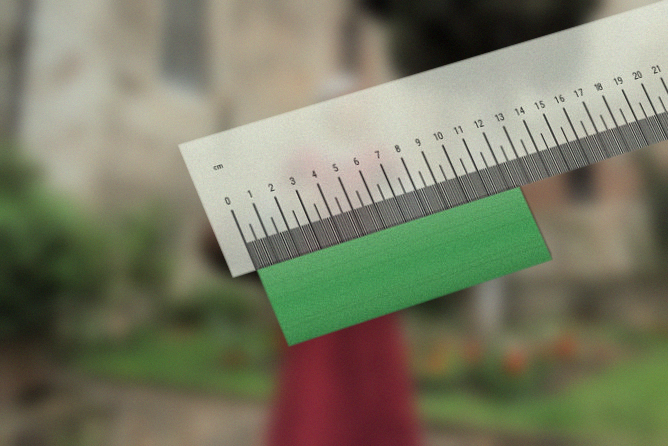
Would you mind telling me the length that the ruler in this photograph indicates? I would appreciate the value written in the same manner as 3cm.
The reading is 12.5cm
